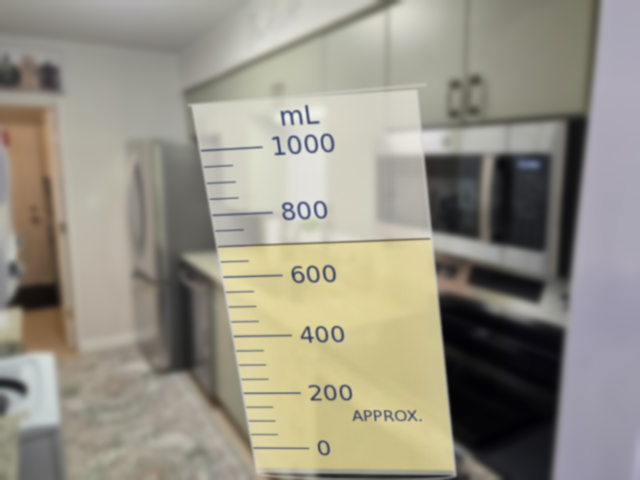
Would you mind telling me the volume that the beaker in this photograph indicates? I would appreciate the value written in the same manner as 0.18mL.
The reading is 700mL
